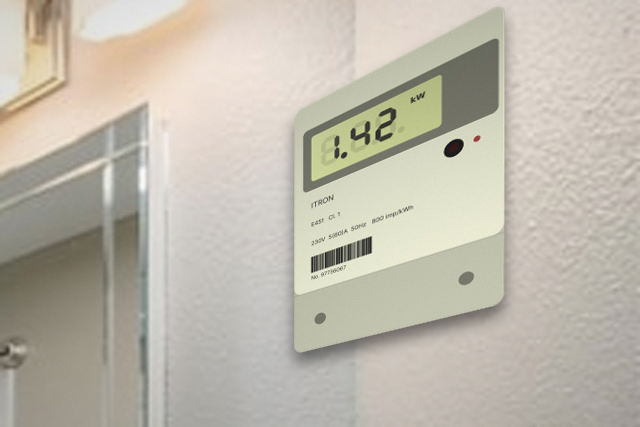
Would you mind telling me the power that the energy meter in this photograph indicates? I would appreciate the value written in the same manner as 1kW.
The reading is 1.42kW
